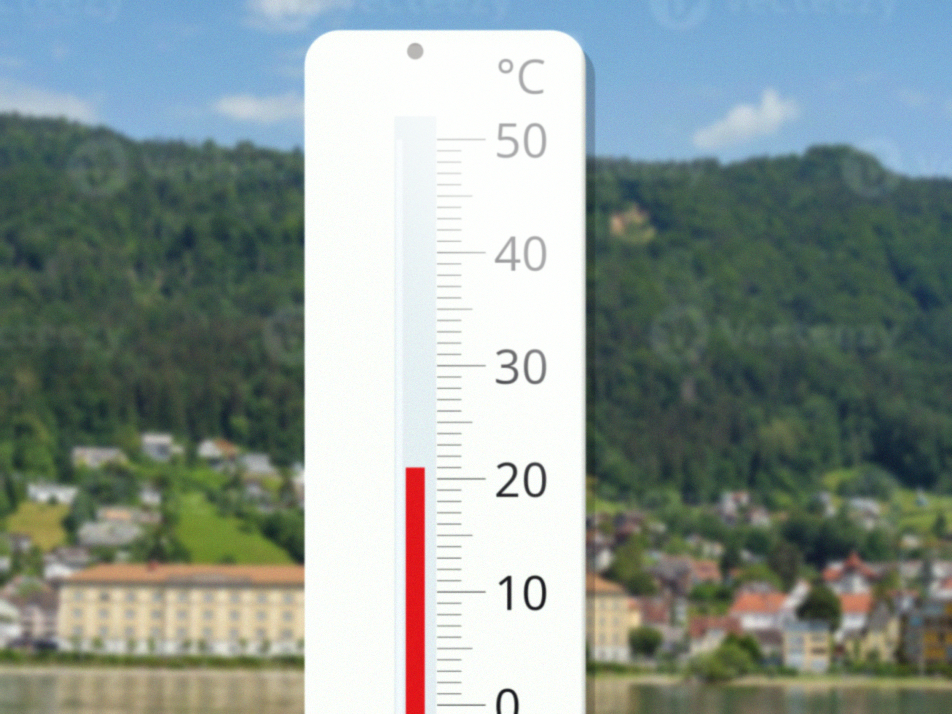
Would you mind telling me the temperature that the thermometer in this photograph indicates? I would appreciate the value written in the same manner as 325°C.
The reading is 21°C
